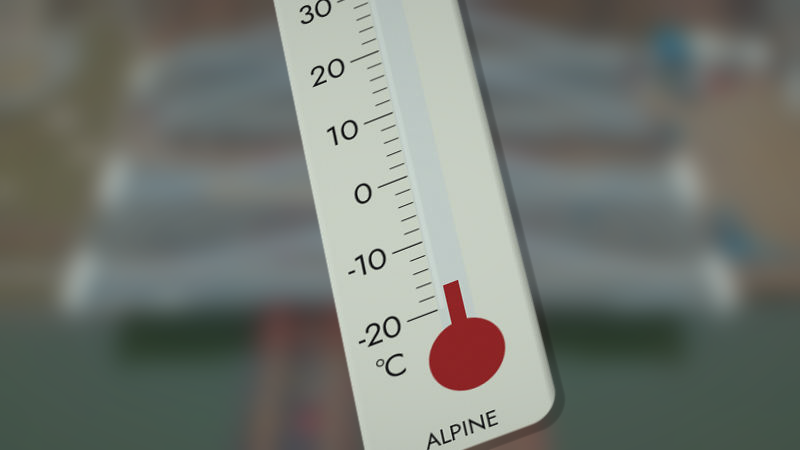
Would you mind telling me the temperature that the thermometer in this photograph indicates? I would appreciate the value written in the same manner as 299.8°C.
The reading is -17°C
